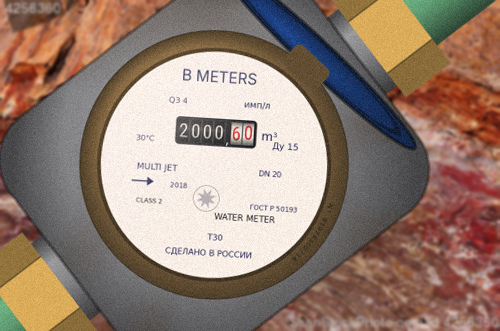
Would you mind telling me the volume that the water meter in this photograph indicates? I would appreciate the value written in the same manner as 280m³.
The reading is 2000.60m³
